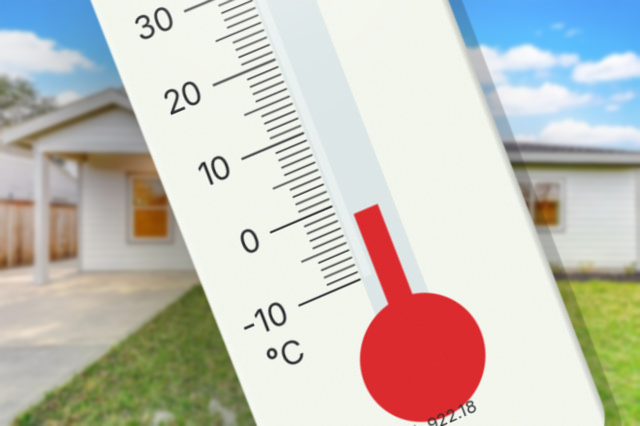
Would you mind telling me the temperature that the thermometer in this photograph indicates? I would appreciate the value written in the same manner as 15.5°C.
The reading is -2°C
